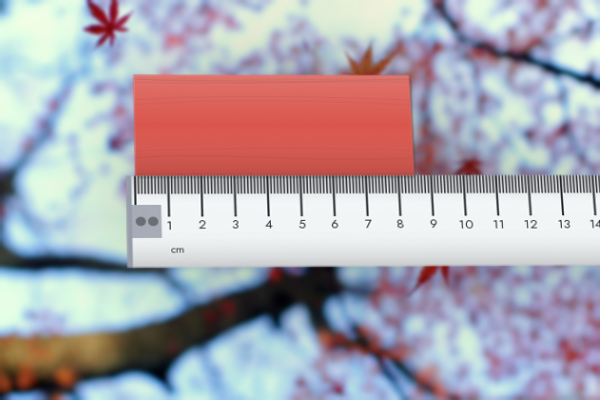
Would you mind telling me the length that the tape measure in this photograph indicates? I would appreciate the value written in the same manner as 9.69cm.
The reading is 8.5cm
